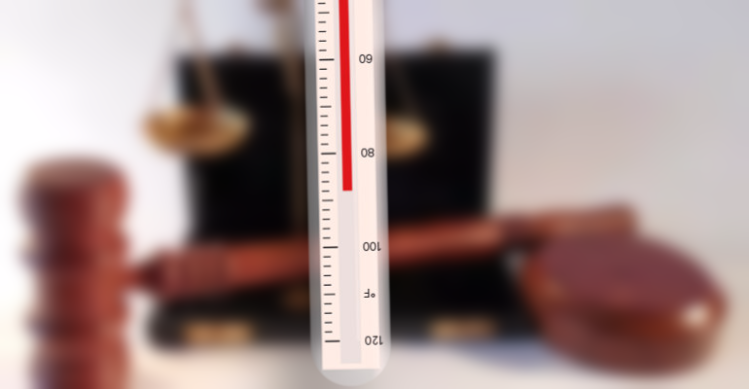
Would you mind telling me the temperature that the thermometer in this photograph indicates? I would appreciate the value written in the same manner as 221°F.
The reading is 88°F
